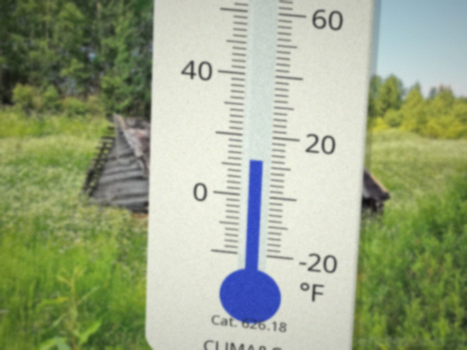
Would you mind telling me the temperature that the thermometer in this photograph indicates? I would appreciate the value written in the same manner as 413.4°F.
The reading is 12°F
